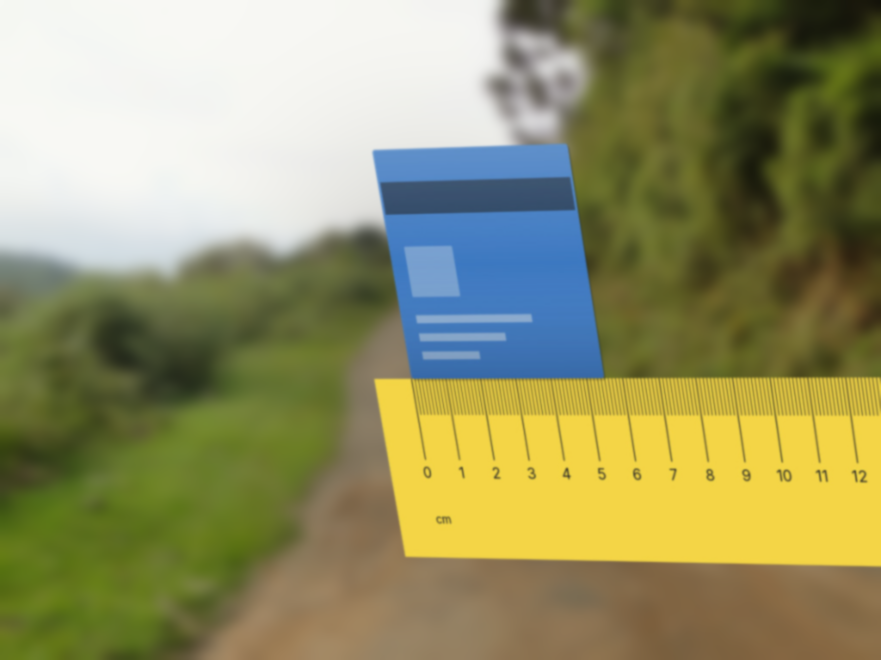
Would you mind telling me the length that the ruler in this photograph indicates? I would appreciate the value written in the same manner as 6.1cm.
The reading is 5.5cm
